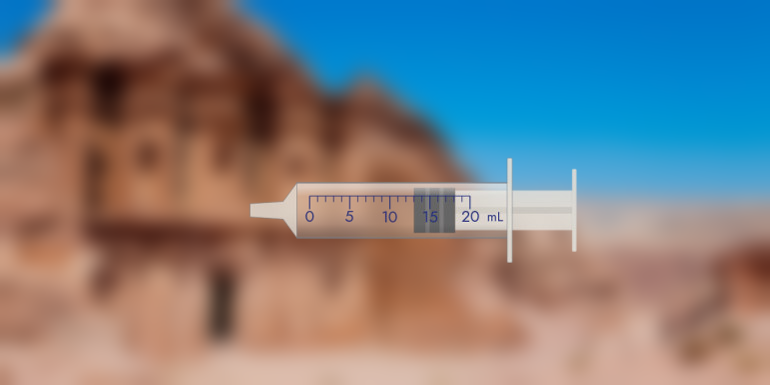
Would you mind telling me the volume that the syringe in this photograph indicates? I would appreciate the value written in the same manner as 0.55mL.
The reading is 13mL
